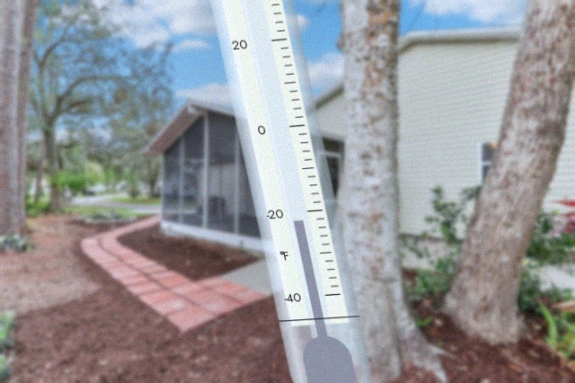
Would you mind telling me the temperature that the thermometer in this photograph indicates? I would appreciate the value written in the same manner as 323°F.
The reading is -22°F
